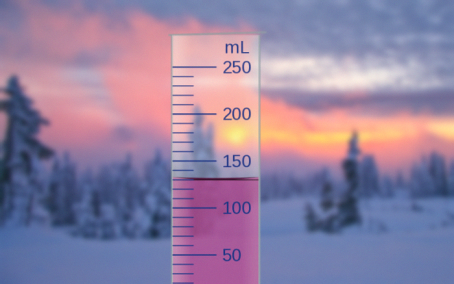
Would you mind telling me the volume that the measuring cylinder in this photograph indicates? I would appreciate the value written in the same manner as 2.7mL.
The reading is 130mL
